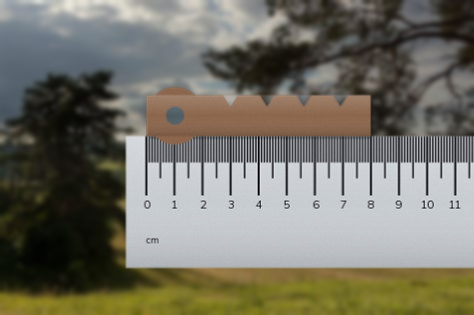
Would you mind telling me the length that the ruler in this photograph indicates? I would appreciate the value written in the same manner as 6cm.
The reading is 8cm
